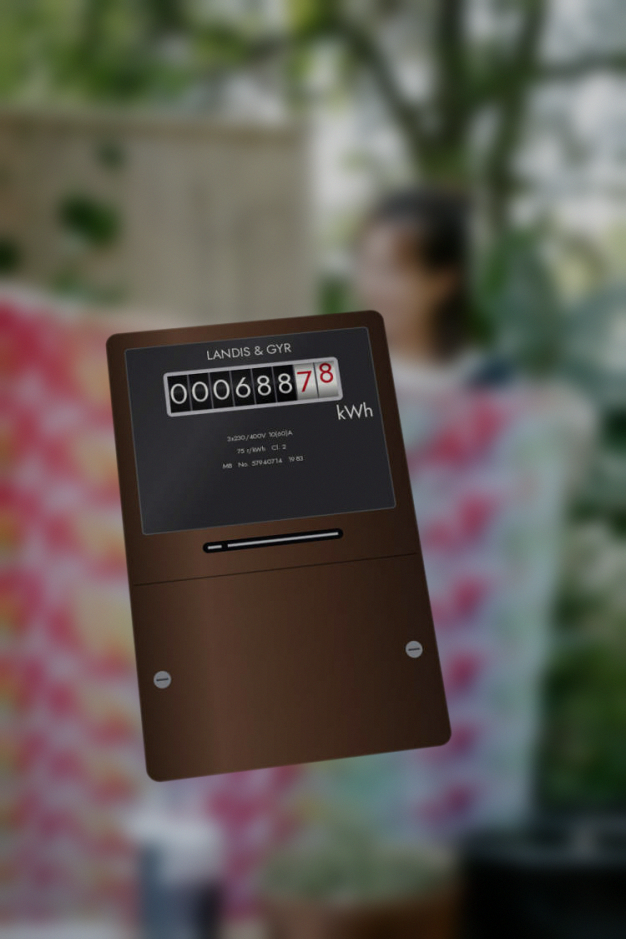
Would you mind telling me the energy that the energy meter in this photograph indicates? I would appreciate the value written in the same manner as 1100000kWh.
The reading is 688.78kWh
